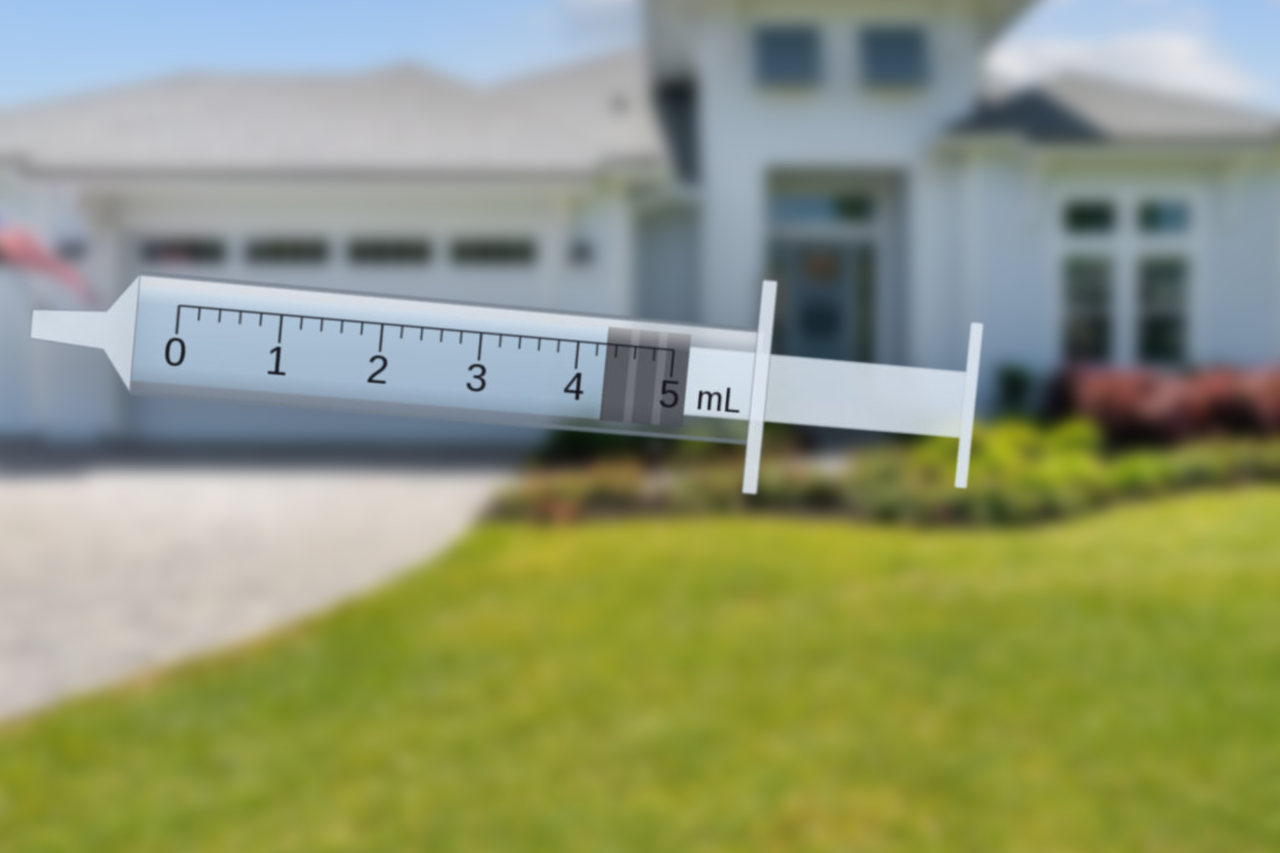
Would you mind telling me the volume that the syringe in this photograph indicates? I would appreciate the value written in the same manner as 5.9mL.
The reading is 4.3mL
